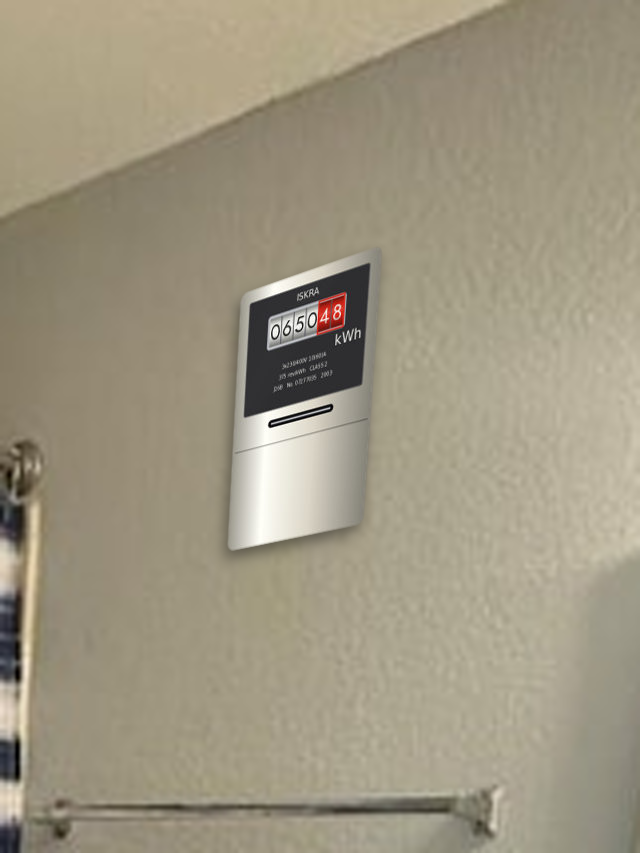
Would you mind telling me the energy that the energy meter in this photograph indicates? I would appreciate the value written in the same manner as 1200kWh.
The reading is 650.48kWh
